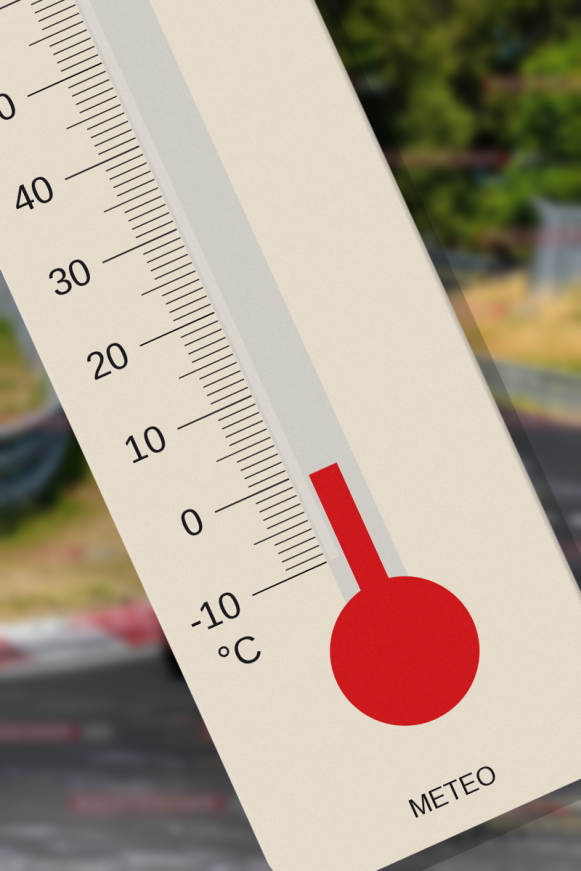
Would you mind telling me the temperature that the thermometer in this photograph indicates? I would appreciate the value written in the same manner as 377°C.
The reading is -0.5°C
